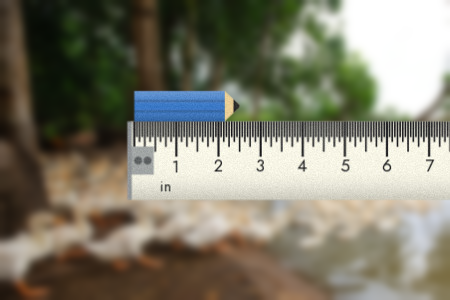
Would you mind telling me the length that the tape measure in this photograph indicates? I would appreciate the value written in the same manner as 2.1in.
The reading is 2.5in
